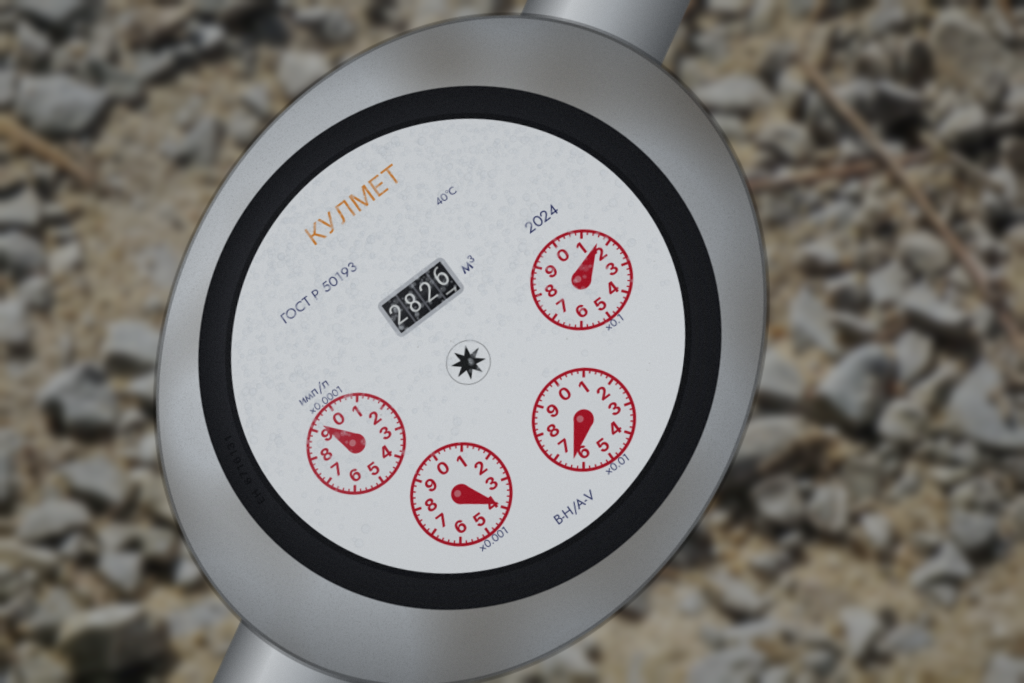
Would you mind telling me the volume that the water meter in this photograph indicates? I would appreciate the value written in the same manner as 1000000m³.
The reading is 2826.1639m³
